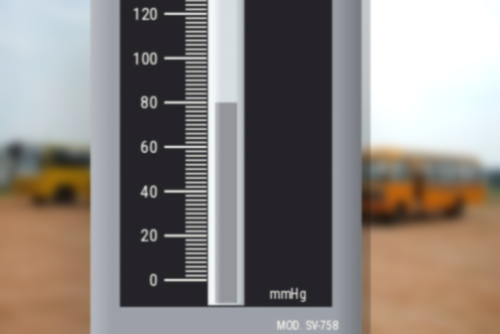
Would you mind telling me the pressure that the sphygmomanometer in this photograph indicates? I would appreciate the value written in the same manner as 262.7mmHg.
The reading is 80mmHg
